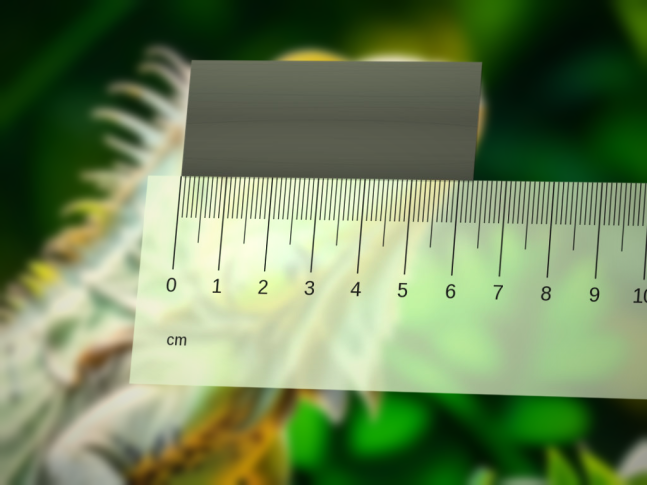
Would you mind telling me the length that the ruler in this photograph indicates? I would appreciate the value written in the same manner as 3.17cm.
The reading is 6.3cm
